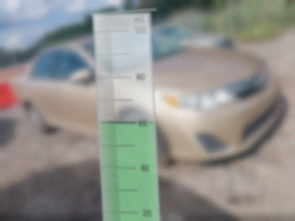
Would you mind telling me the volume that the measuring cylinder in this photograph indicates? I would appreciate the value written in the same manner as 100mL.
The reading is 60mL
